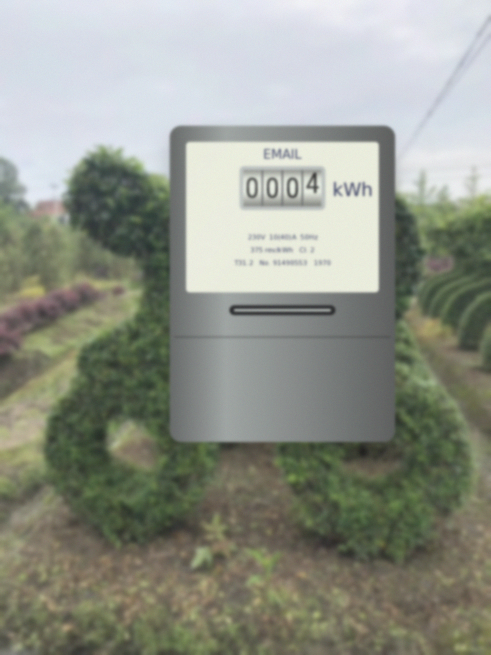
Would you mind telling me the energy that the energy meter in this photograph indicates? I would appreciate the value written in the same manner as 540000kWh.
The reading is 4kWh
